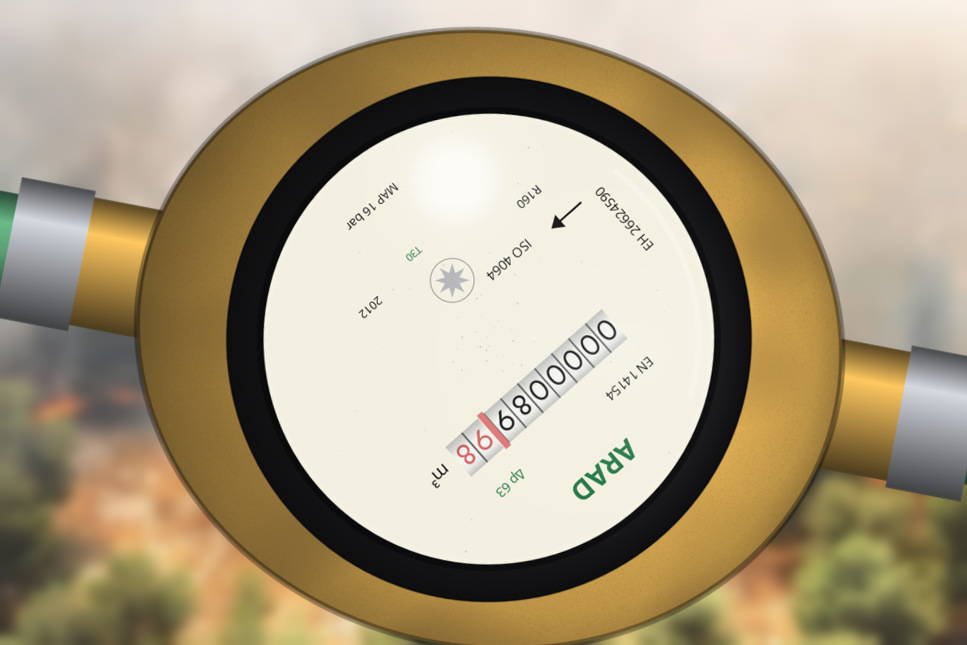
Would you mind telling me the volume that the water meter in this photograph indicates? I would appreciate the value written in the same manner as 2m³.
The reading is 89.98m³
